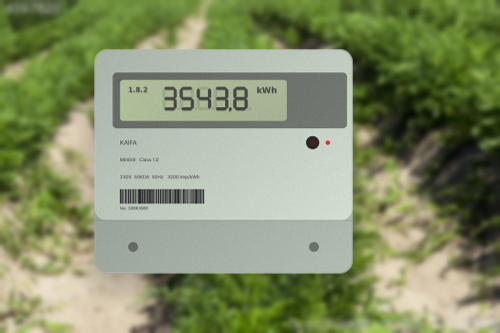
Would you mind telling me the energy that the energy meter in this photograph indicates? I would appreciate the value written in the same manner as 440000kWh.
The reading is 3543.8kWh
